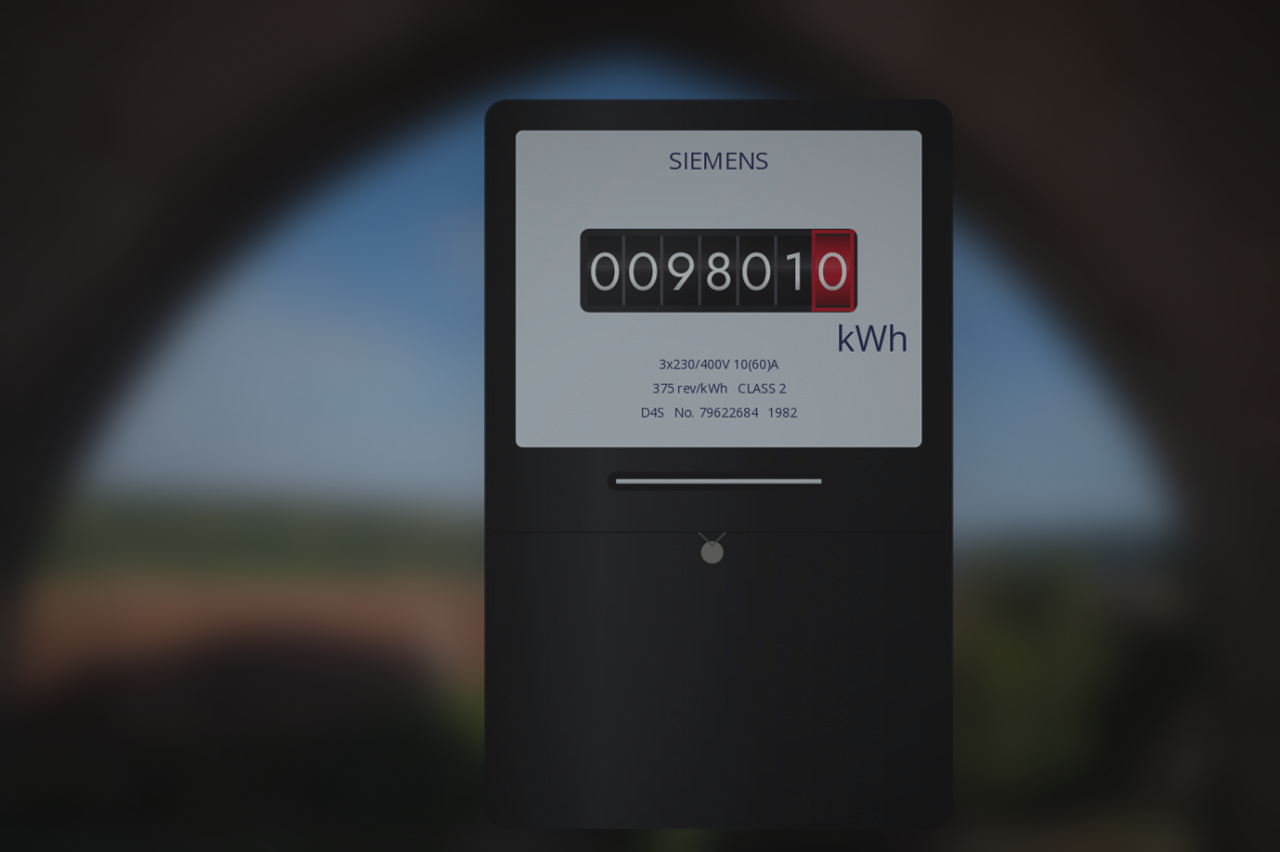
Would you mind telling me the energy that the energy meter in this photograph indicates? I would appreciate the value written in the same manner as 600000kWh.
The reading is 9801.0kWh
